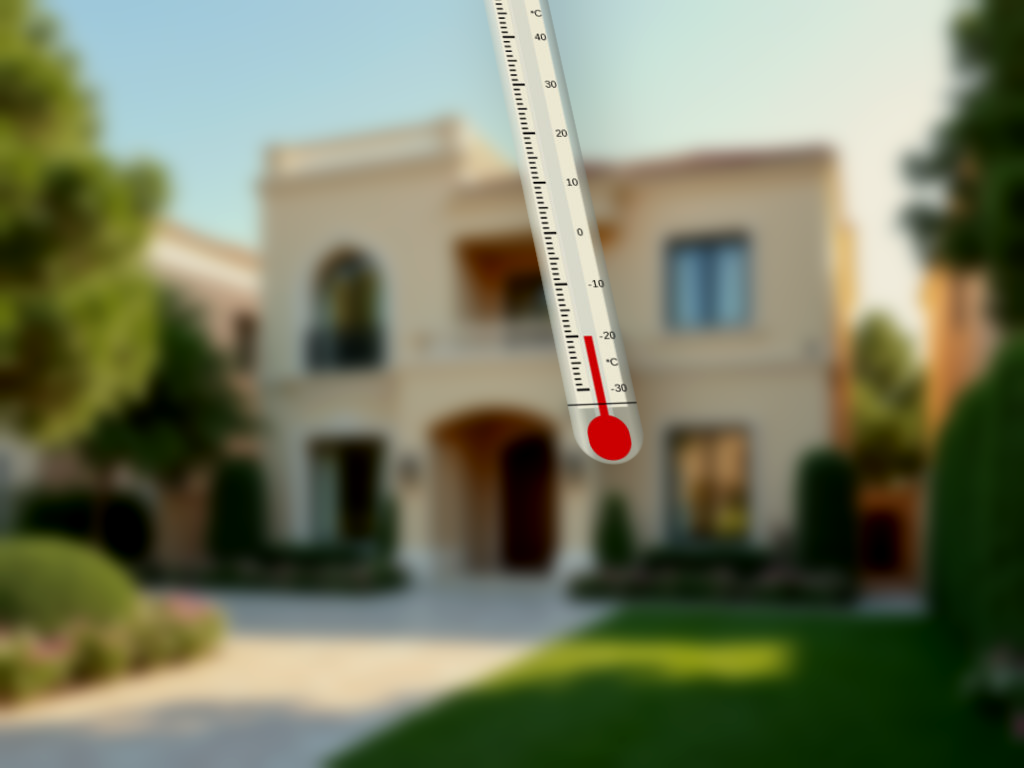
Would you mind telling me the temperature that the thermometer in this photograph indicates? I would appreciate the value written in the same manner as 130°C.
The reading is -20°C
